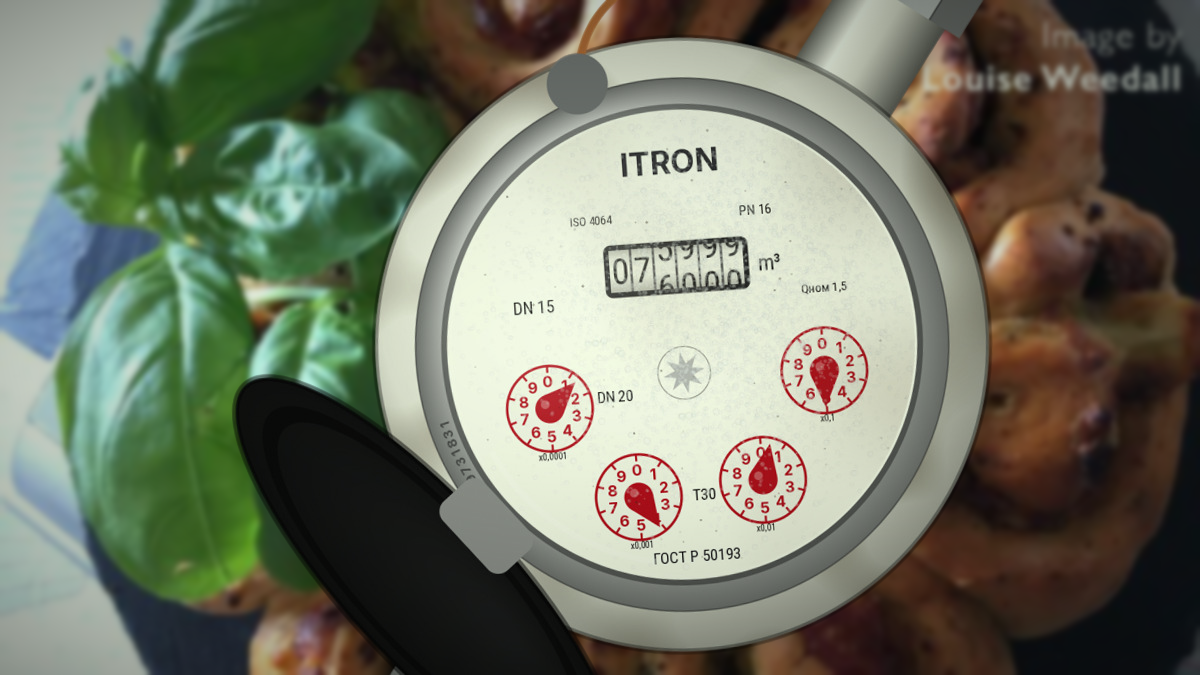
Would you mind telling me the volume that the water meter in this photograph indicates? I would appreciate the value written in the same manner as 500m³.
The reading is 75999.5041m³
